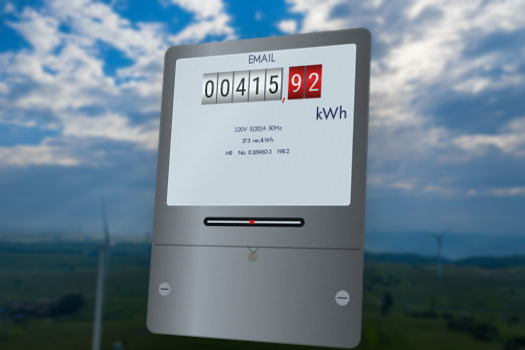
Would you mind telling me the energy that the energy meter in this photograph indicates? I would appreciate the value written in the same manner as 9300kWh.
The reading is 415.92kWh
